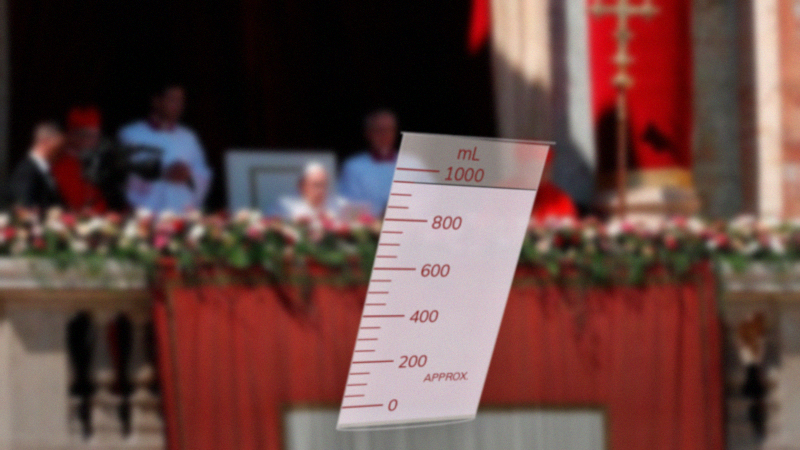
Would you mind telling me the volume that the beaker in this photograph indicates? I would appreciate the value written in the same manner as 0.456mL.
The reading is 950mL
